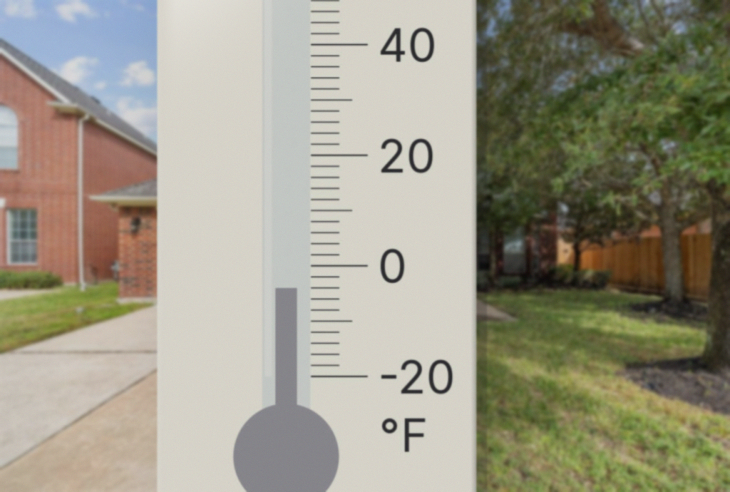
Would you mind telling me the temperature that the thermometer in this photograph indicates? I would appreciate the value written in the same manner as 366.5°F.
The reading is -4°F
